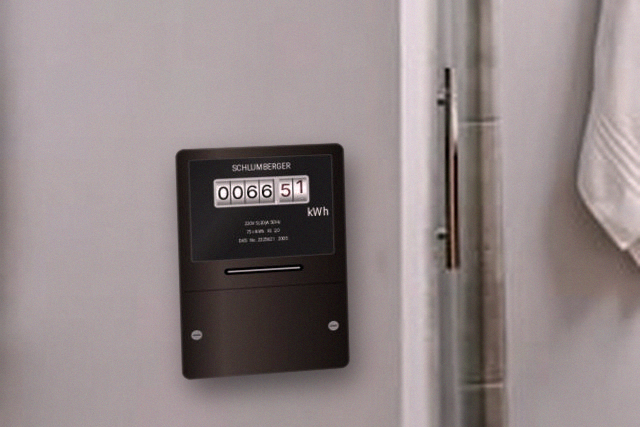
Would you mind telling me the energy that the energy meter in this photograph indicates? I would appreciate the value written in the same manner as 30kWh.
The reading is 66.51kWh
